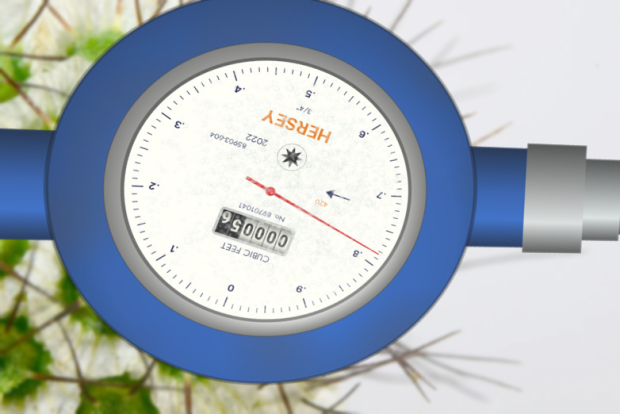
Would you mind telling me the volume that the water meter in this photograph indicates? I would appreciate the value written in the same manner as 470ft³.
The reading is 55.78ft³
